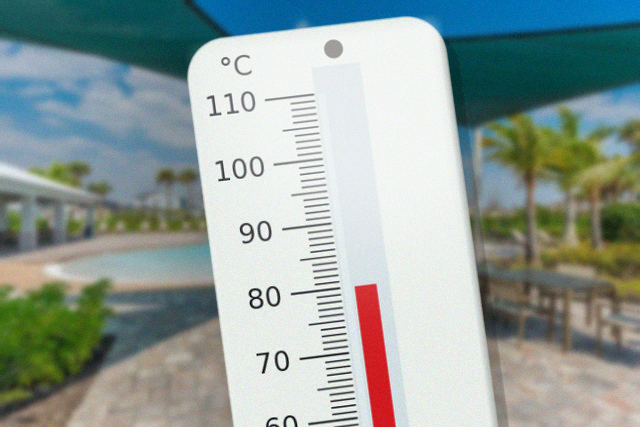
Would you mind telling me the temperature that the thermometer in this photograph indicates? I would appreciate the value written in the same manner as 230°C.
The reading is 80°C
